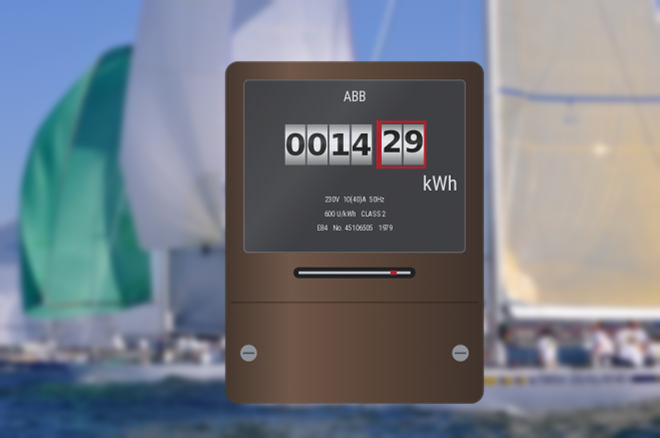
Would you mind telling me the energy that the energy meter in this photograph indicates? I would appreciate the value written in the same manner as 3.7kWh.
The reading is 14.29kWh
